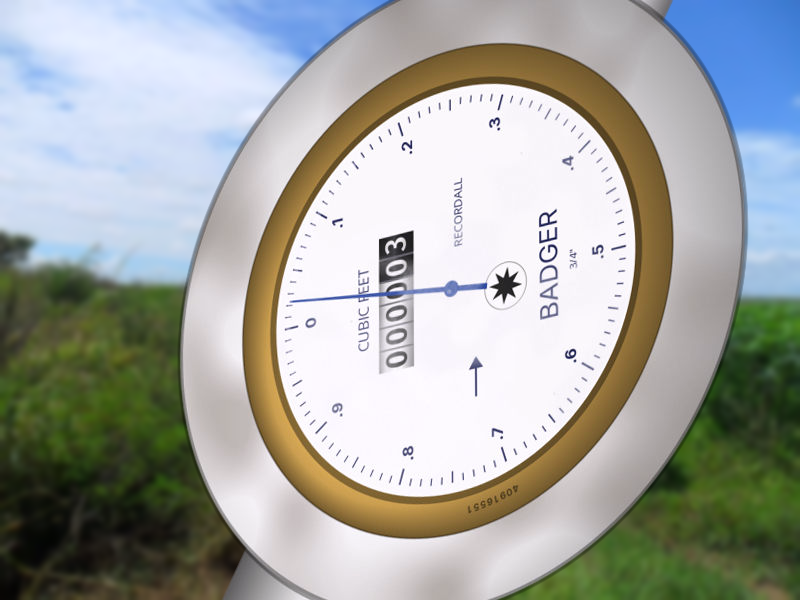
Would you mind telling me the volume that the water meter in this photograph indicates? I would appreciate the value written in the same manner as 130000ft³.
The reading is 3.02ft³
